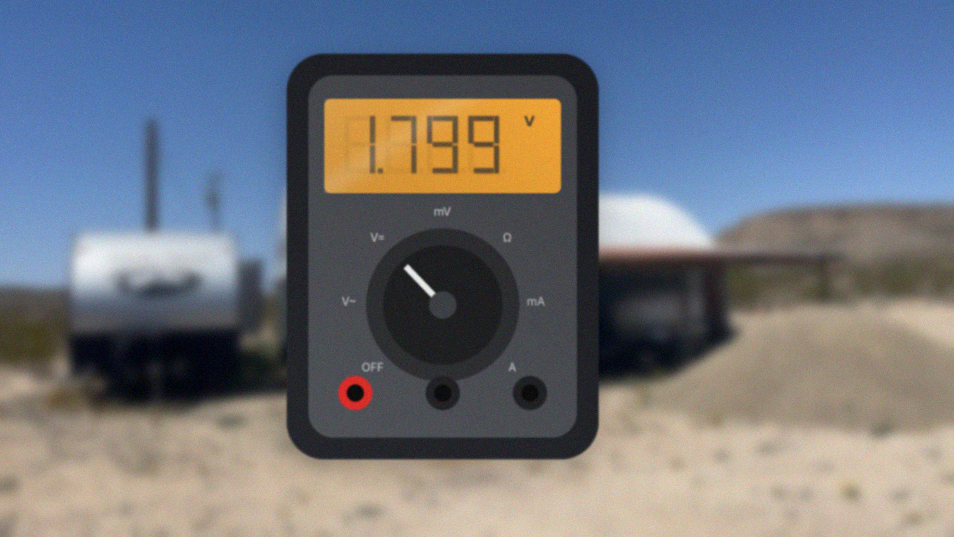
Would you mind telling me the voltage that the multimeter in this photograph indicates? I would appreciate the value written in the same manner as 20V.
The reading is 1.799V
